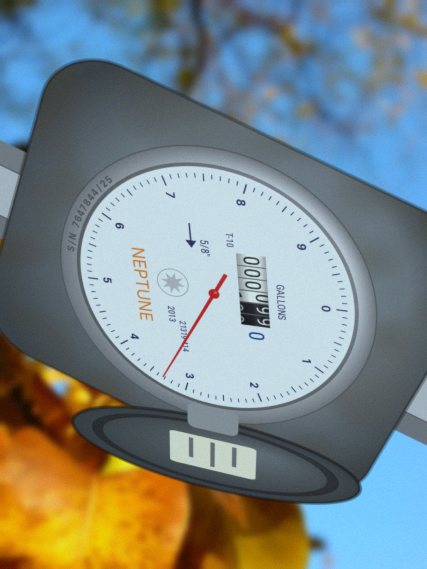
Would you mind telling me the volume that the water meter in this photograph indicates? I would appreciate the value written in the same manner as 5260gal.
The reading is 993.3gal
